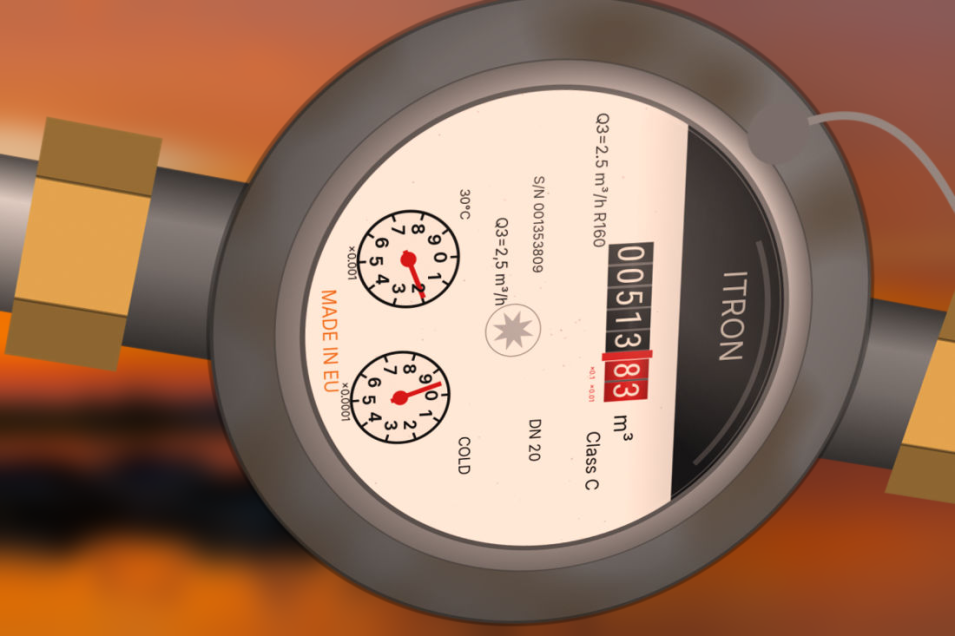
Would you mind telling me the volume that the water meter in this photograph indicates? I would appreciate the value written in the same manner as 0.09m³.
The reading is 513.8319m³
